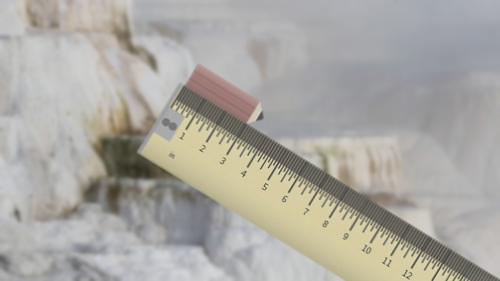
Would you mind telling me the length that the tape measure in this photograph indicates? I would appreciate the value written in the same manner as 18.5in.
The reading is 3.5in
